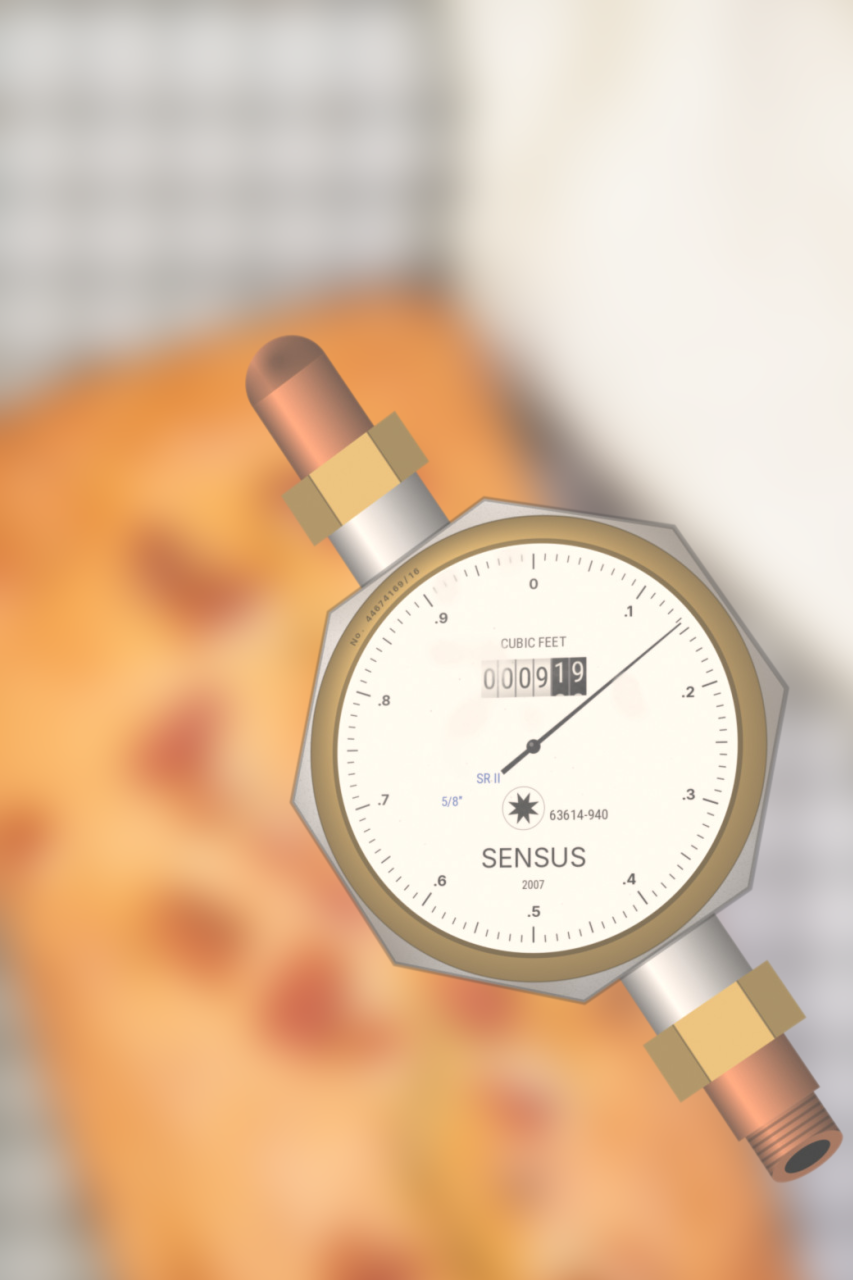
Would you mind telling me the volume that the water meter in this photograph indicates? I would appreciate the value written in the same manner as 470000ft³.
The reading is 919.14ft³
